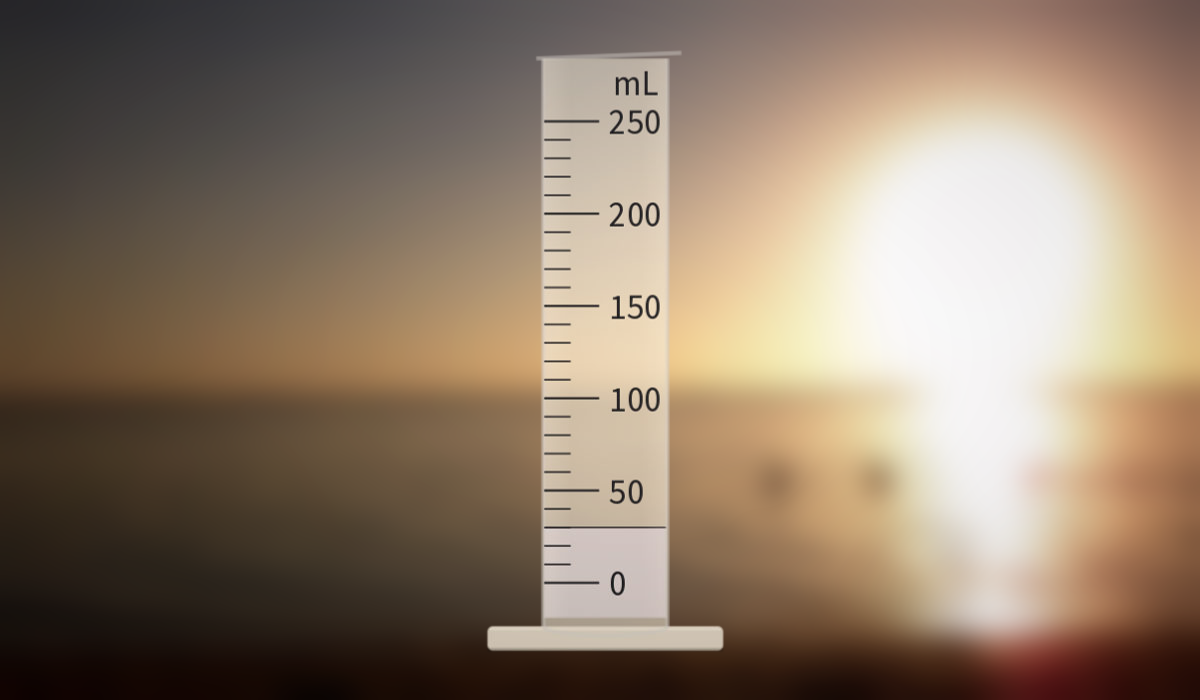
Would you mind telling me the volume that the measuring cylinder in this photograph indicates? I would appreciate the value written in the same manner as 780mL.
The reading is 30mL
